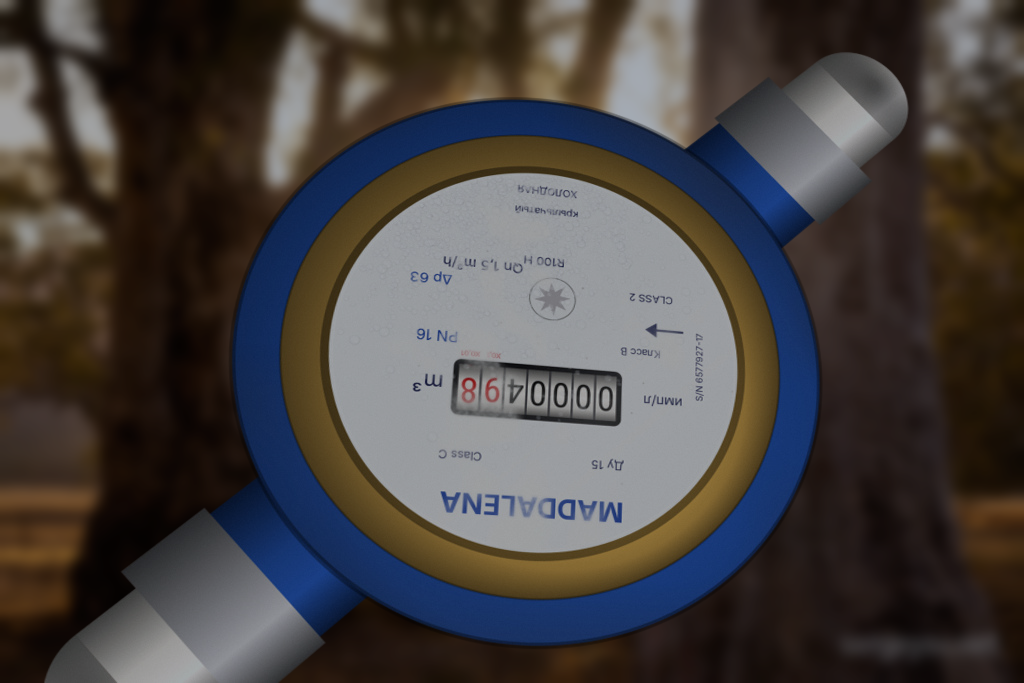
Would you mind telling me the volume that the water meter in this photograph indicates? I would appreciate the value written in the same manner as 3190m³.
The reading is 4.98m³
